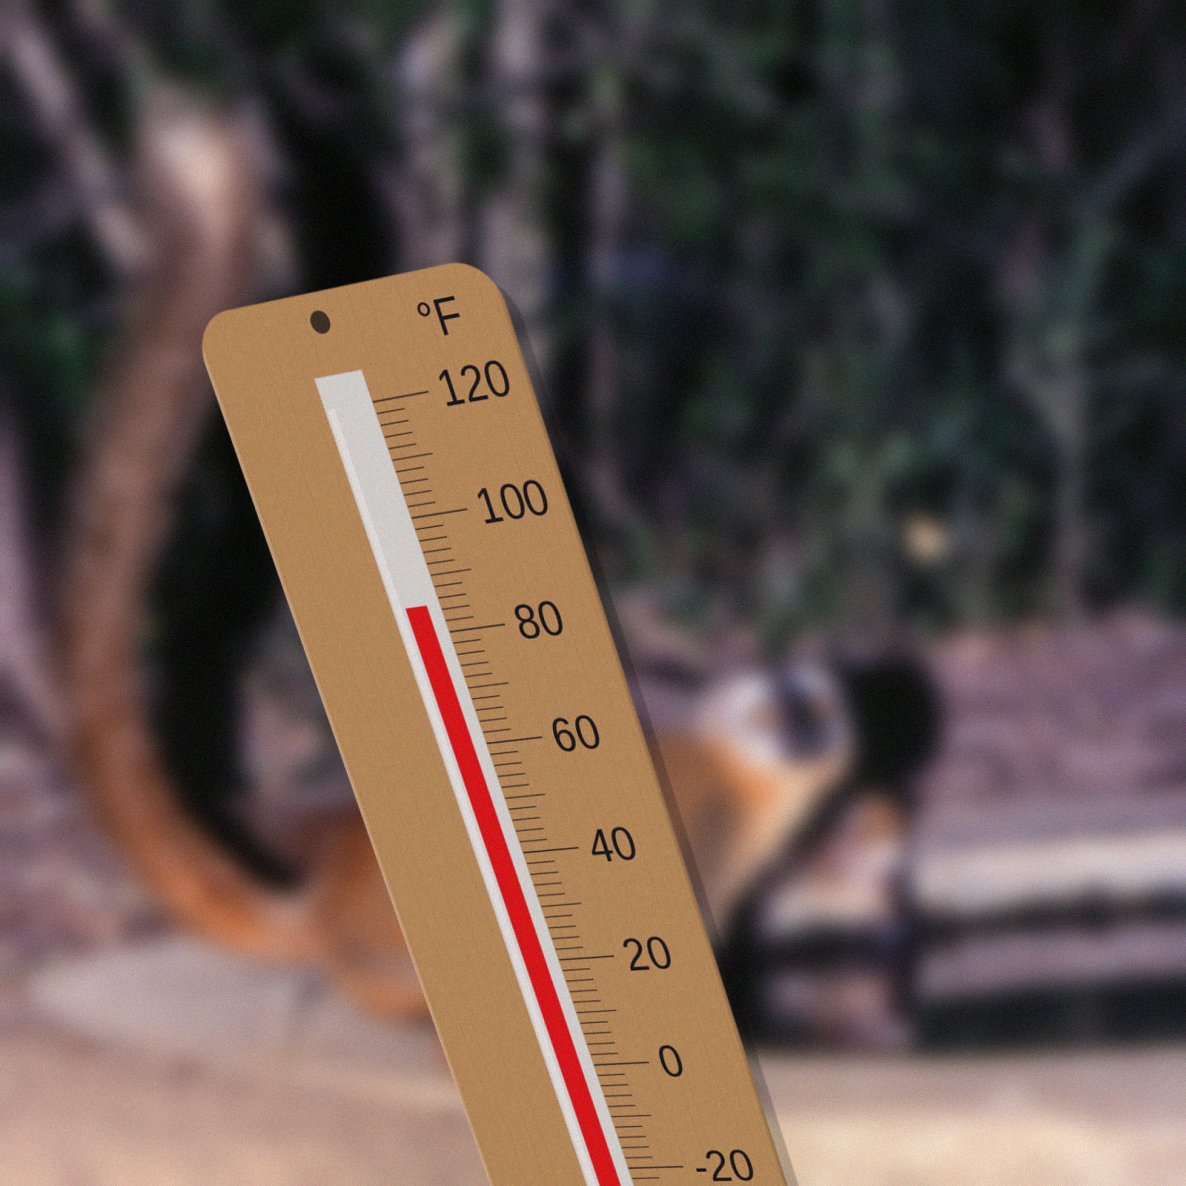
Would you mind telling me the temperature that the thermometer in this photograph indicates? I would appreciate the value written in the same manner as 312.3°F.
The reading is 85°F
